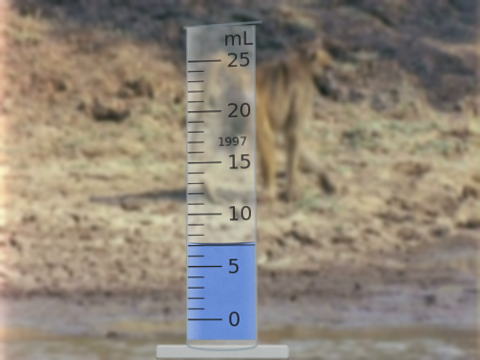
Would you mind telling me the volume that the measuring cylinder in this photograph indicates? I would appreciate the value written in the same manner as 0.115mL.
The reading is 7mL
